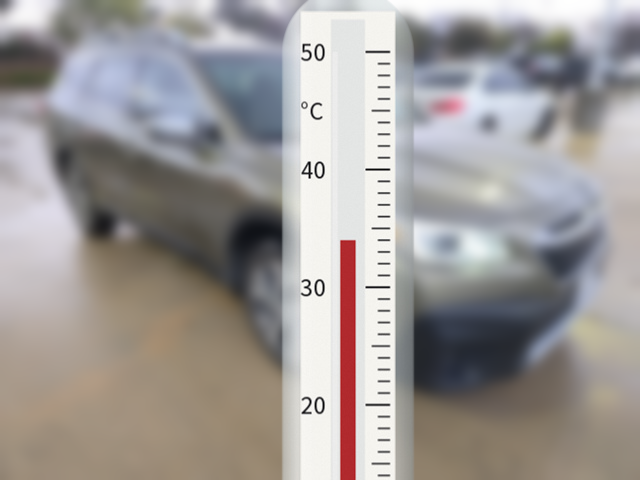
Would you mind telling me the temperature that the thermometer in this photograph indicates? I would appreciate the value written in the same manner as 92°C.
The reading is 34°C
